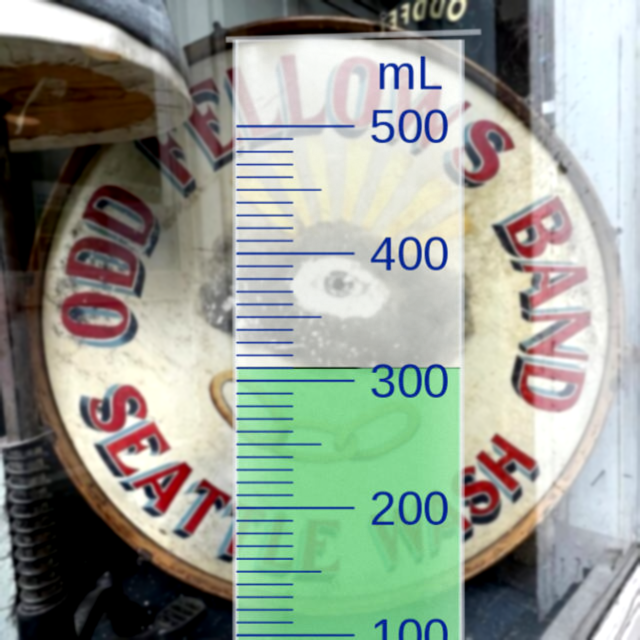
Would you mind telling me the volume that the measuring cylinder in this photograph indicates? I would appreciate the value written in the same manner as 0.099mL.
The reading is 310mL
